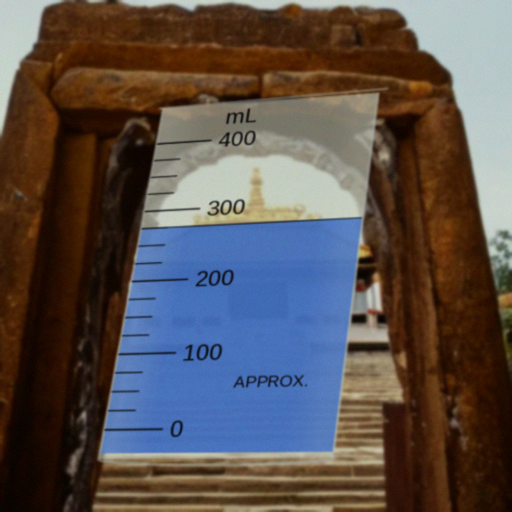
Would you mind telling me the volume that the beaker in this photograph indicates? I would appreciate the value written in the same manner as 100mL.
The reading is 275mL
